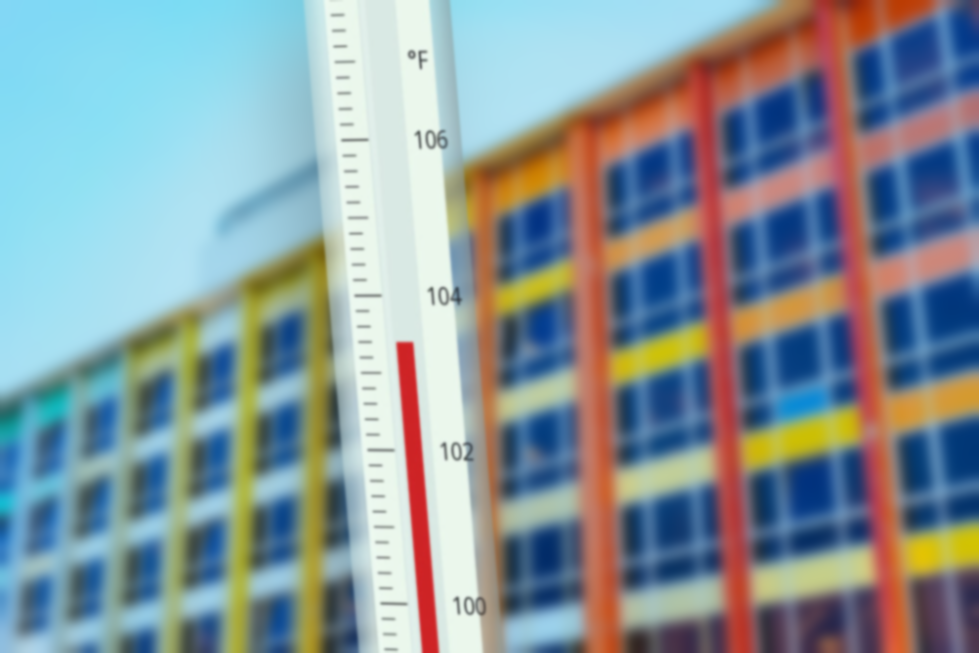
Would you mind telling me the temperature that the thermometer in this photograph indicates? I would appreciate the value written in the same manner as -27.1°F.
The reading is 103.4°F
